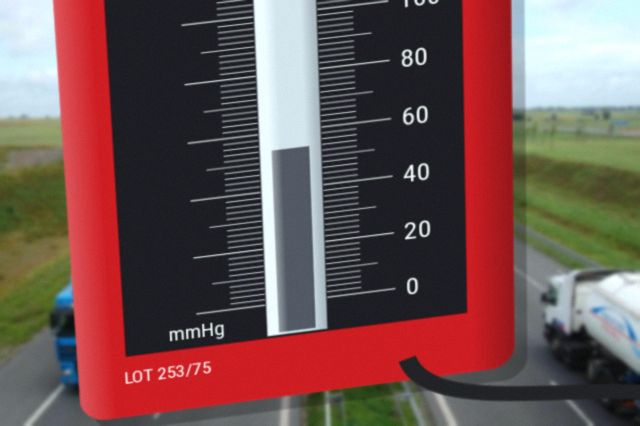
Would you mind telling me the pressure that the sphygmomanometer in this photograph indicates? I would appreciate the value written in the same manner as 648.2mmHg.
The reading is 54mmHg
